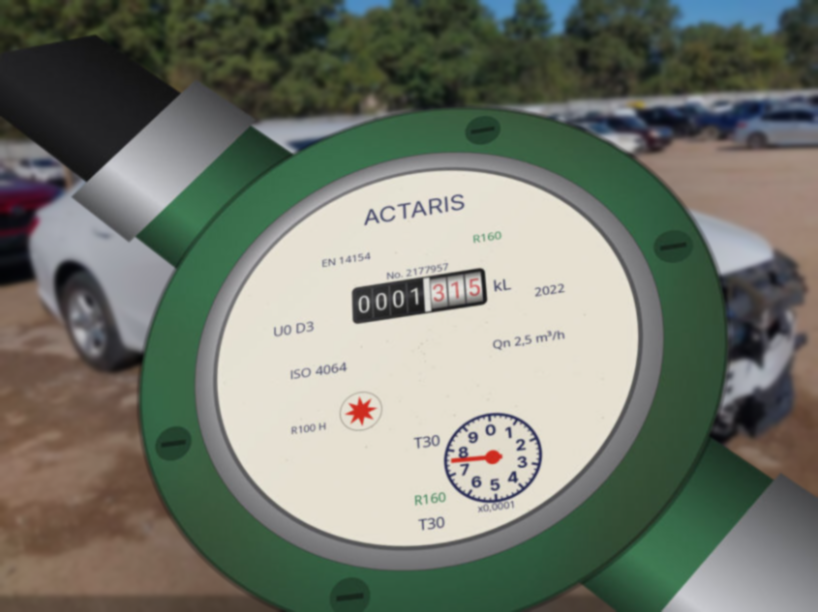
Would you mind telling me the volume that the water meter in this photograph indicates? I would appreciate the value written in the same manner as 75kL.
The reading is 1.3157kL
